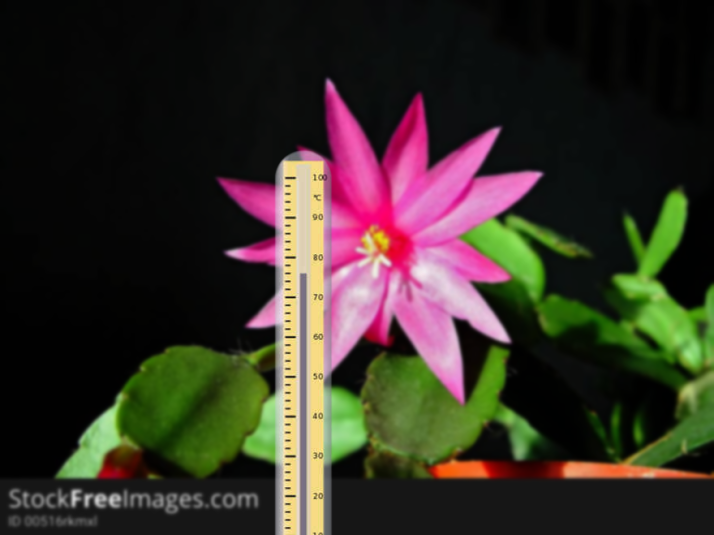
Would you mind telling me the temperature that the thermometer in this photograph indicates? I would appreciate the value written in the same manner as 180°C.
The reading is 76°C
